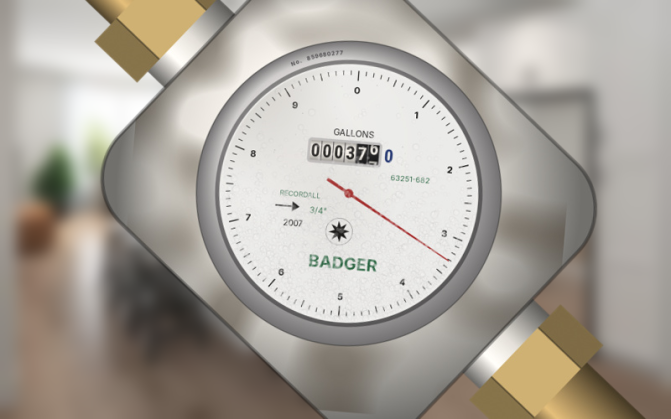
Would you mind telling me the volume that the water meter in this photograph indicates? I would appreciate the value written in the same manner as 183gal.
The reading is 3763.3gal
